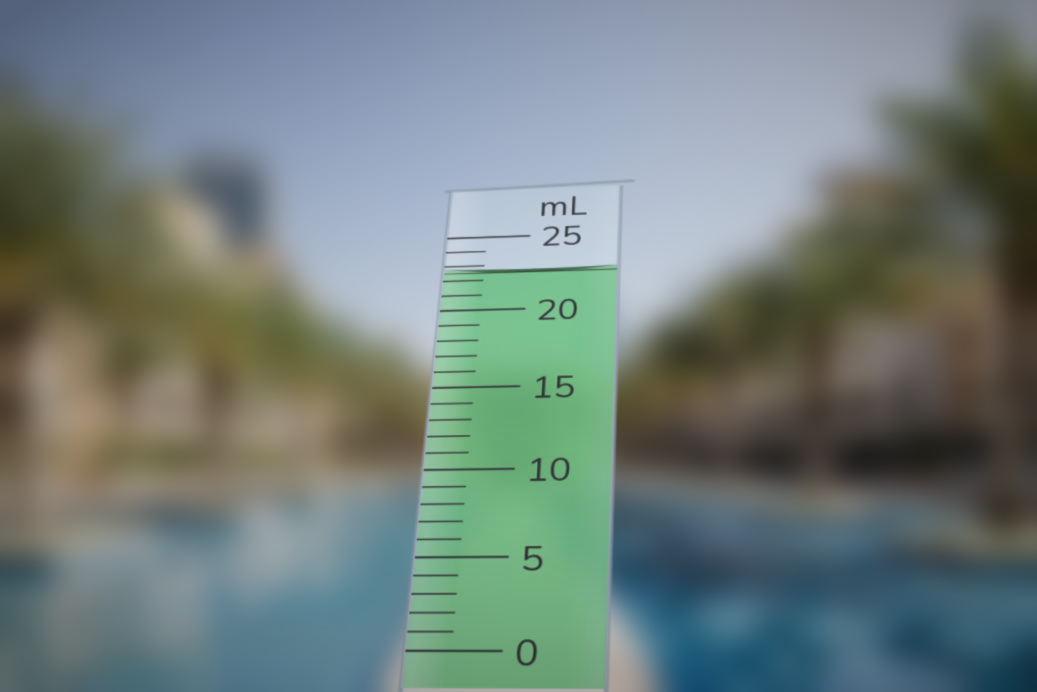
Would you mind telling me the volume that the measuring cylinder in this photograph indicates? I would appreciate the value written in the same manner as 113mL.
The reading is 22.5mL
